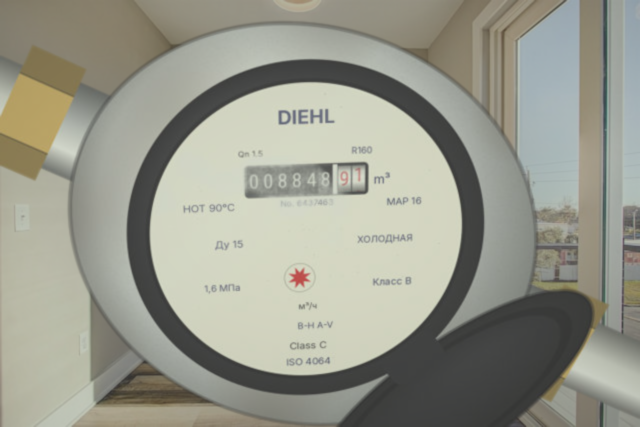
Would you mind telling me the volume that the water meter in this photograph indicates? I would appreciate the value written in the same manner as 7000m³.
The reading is 8848.91m³
